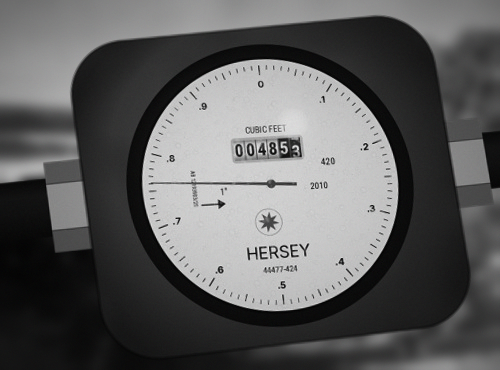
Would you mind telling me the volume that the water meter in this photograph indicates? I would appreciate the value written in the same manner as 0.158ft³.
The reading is 4852.76ft³
